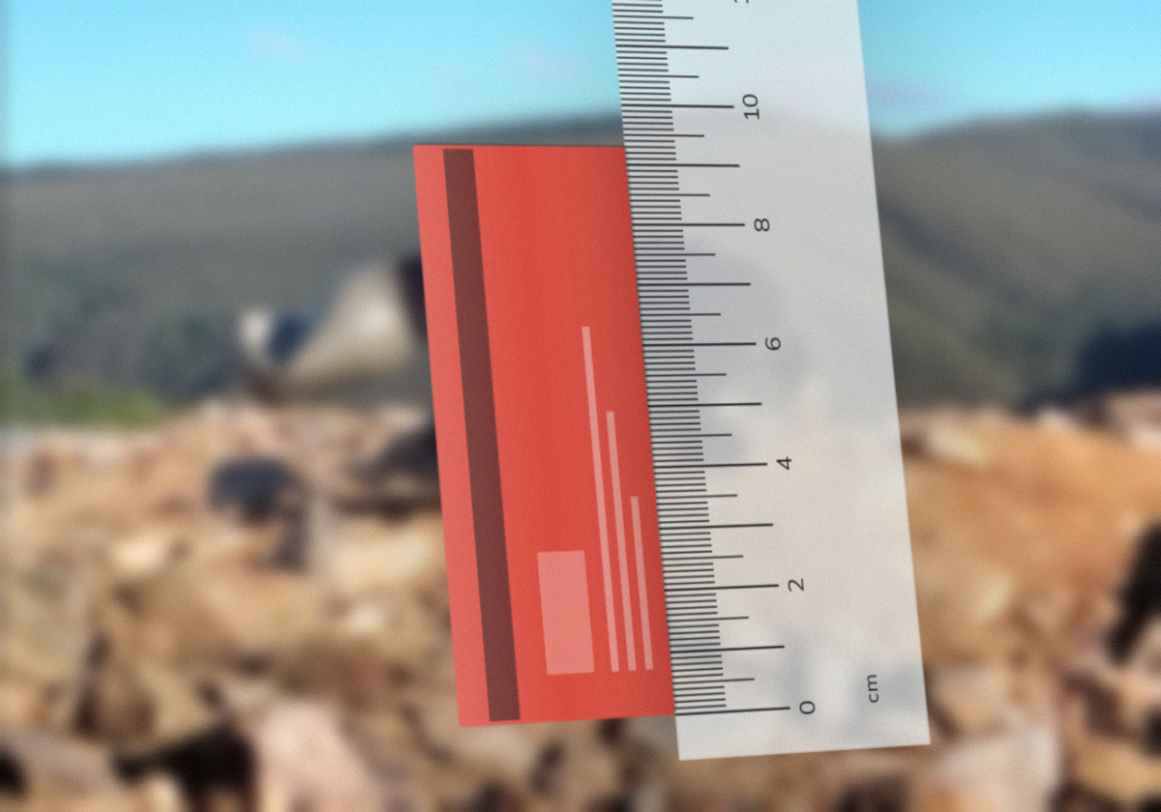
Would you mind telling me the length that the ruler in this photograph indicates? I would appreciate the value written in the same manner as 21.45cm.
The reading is 9.3cm
